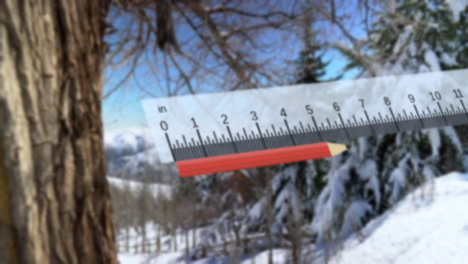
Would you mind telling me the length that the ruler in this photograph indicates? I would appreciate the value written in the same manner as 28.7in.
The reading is 6in
